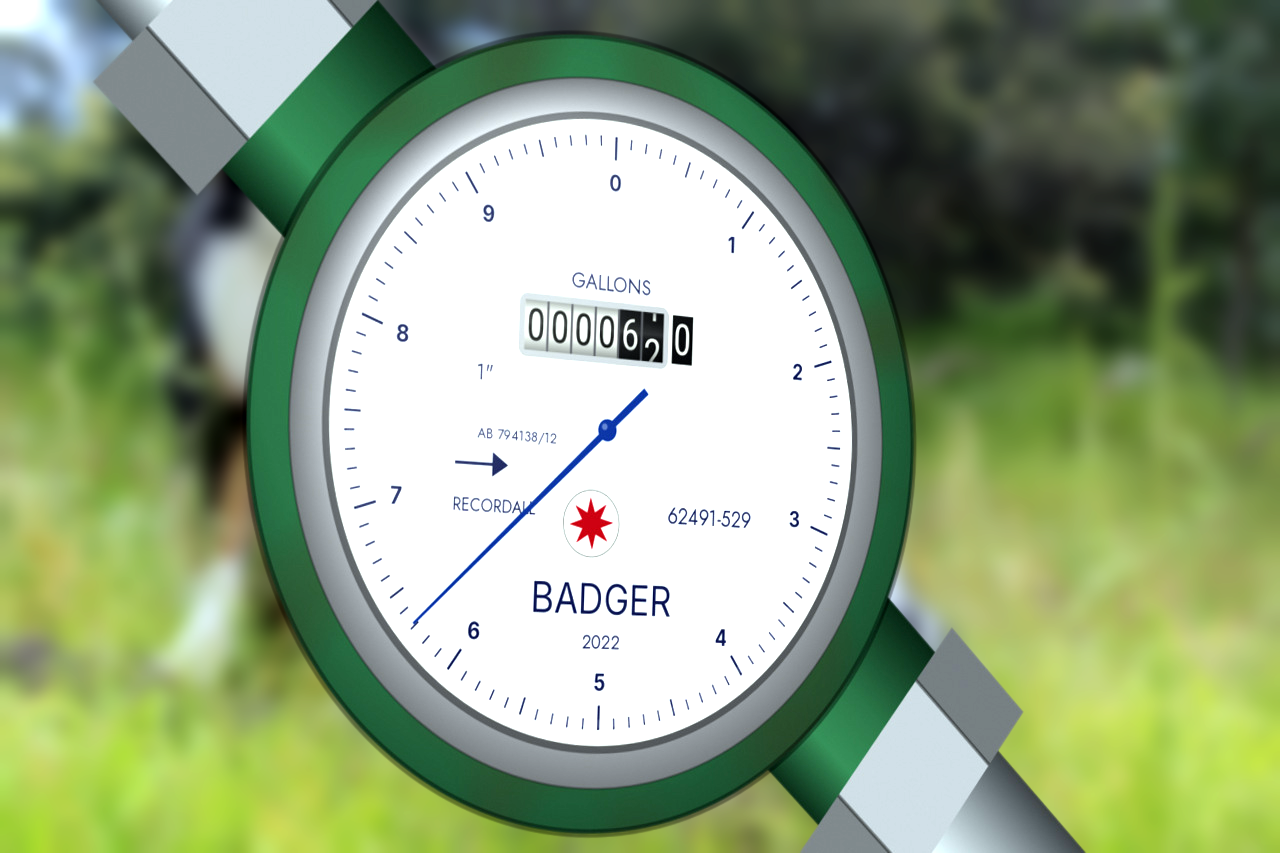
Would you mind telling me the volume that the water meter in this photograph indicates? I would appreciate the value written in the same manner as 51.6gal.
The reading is 616.3gal
